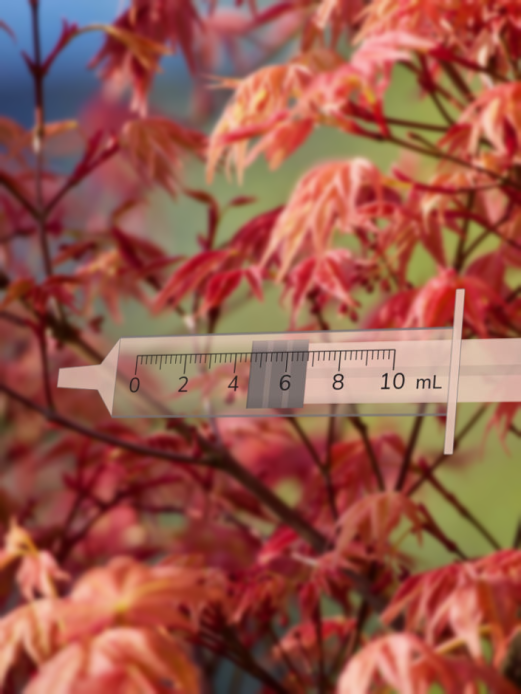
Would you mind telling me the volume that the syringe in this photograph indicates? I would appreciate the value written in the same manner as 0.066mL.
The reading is 4.6mL
